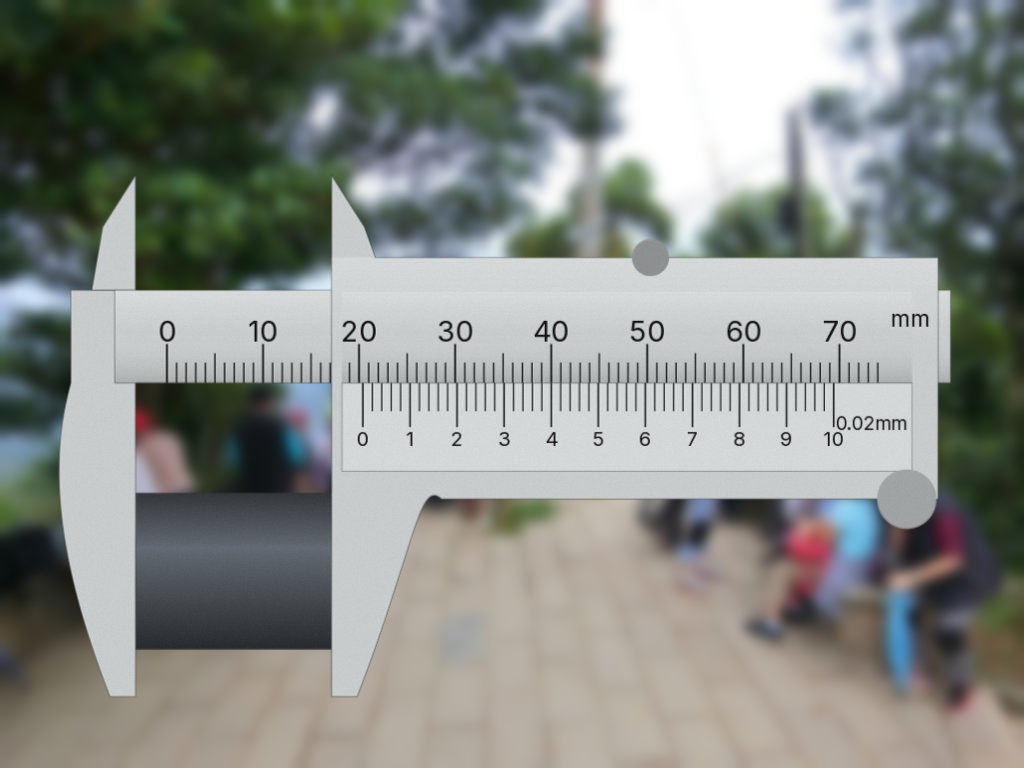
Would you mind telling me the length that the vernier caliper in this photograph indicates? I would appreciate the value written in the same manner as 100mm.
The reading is 20.4mm
